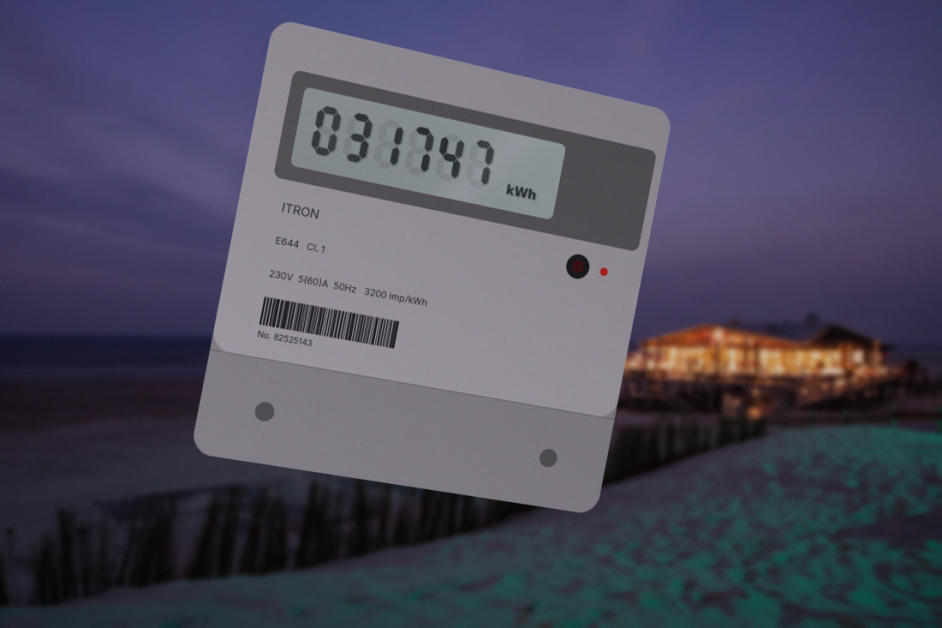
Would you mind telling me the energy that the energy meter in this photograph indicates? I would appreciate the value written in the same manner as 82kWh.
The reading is 31747kWh
